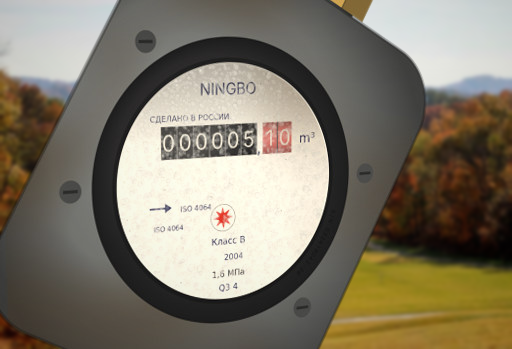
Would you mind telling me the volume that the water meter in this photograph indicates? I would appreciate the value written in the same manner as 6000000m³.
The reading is 5.10m³
